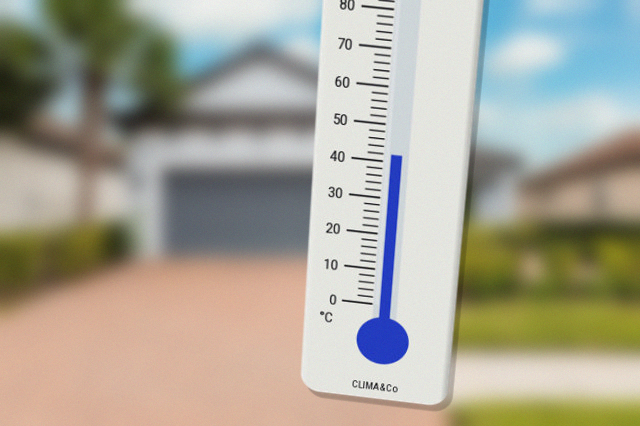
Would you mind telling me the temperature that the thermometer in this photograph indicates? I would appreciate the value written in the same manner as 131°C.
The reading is 42°C
